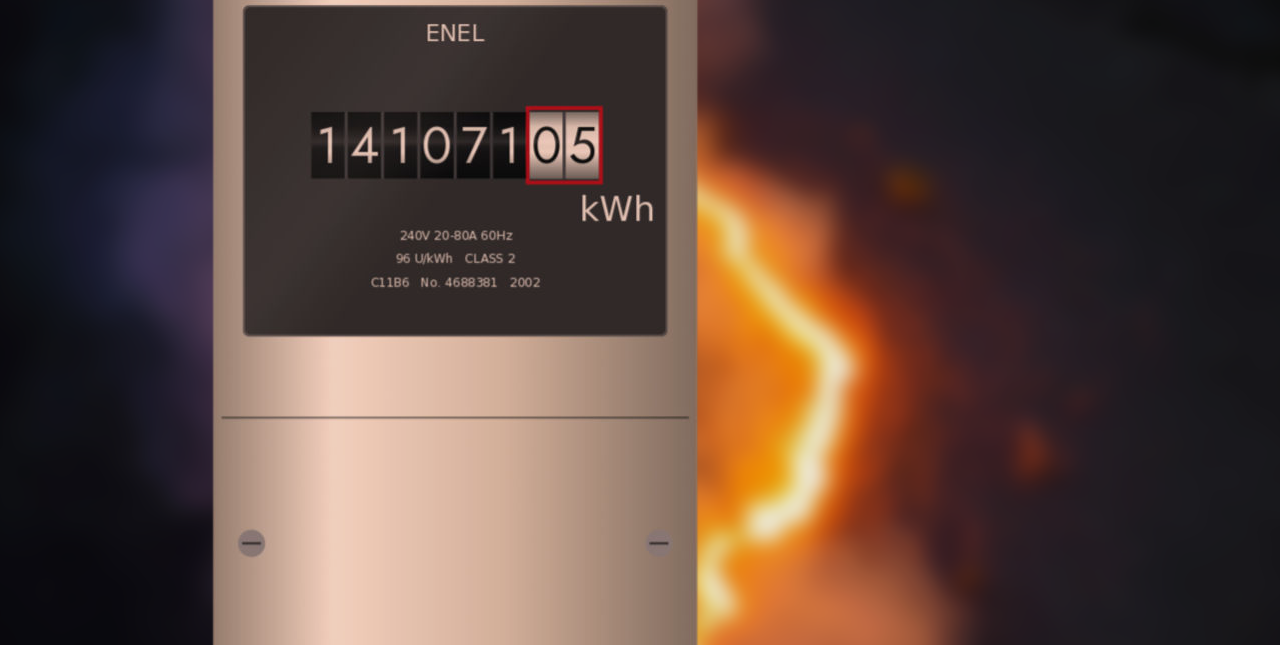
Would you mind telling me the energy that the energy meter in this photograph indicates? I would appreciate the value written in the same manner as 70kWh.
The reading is 141071.05kWh
